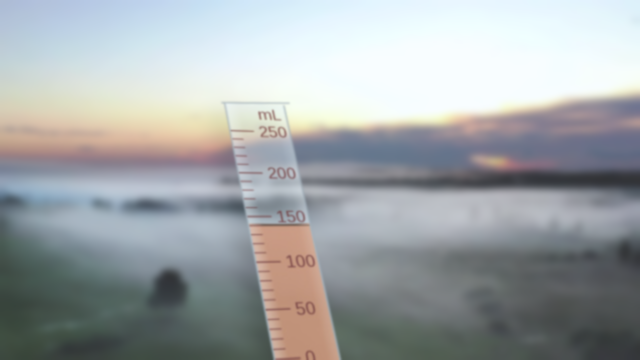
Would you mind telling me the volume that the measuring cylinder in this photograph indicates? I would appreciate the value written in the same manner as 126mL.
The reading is 140mL
